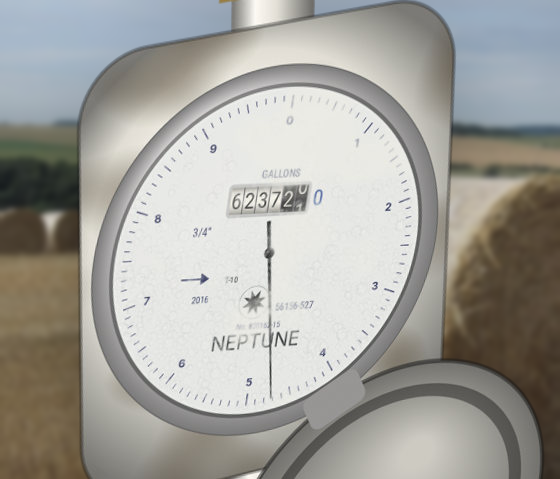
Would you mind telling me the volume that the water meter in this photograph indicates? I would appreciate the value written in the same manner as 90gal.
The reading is 6237204.7gal
